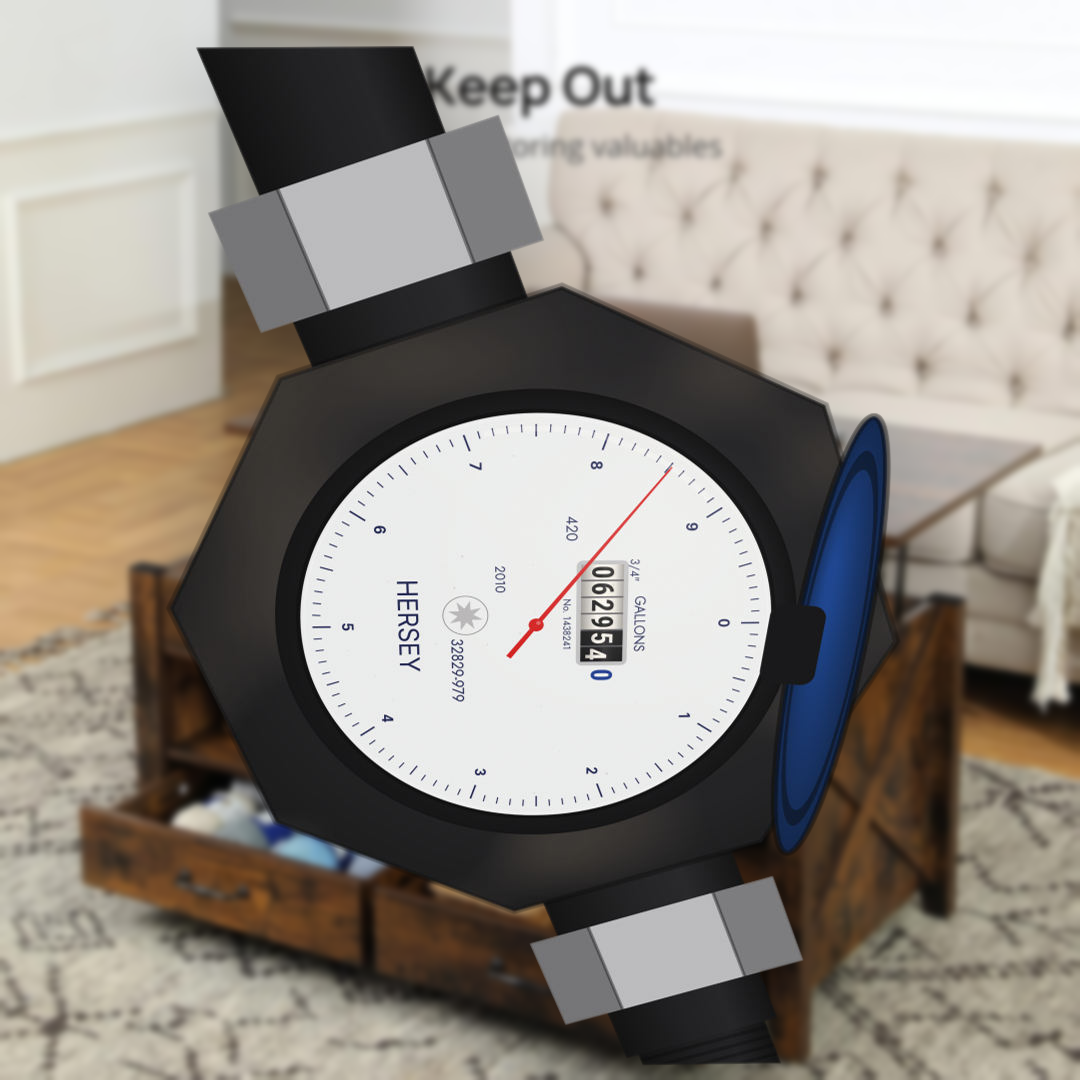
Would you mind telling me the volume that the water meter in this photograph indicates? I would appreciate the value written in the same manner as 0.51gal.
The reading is 629538.5gal
